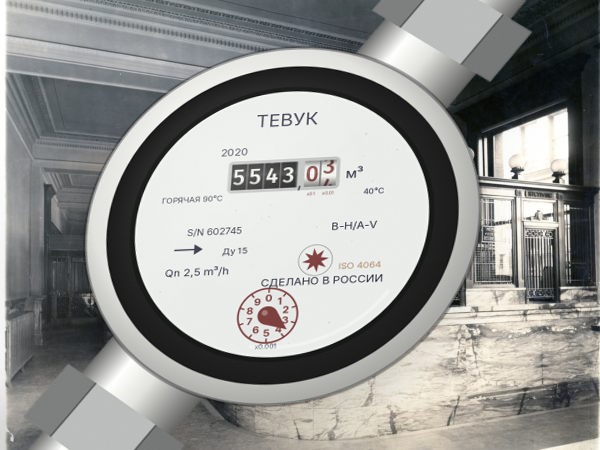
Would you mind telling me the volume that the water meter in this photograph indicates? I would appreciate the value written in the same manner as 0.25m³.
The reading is 5543.033m³
